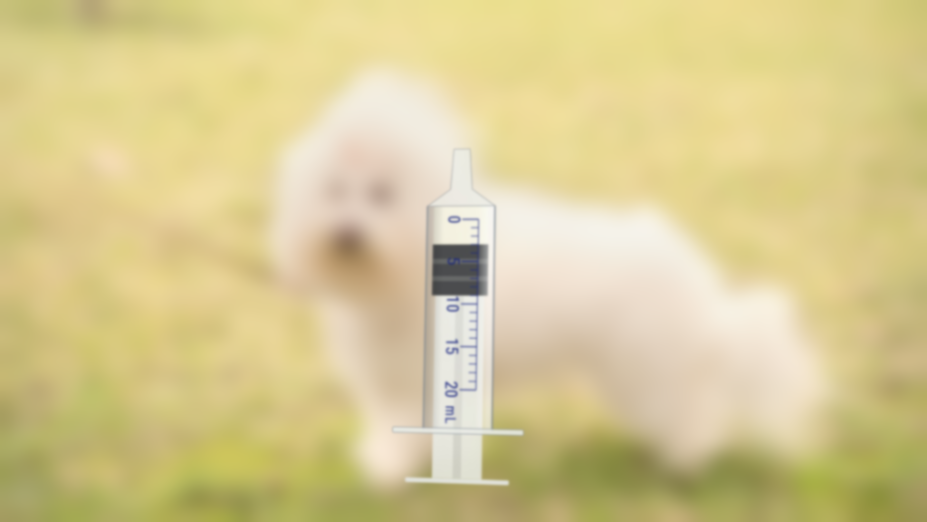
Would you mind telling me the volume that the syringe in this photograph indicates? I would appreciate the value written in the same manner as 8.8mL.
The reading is 3mL
